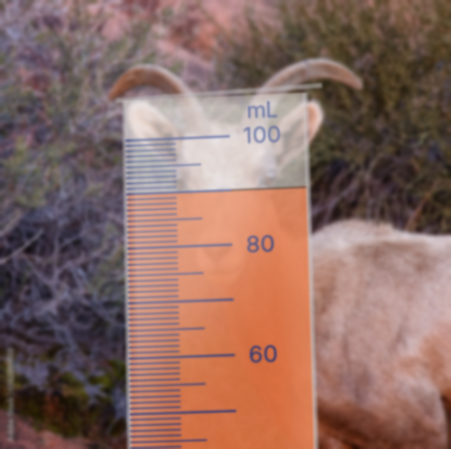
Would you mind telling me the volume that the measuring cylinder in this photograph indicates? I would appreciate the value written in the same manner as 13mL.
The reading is 90mL
